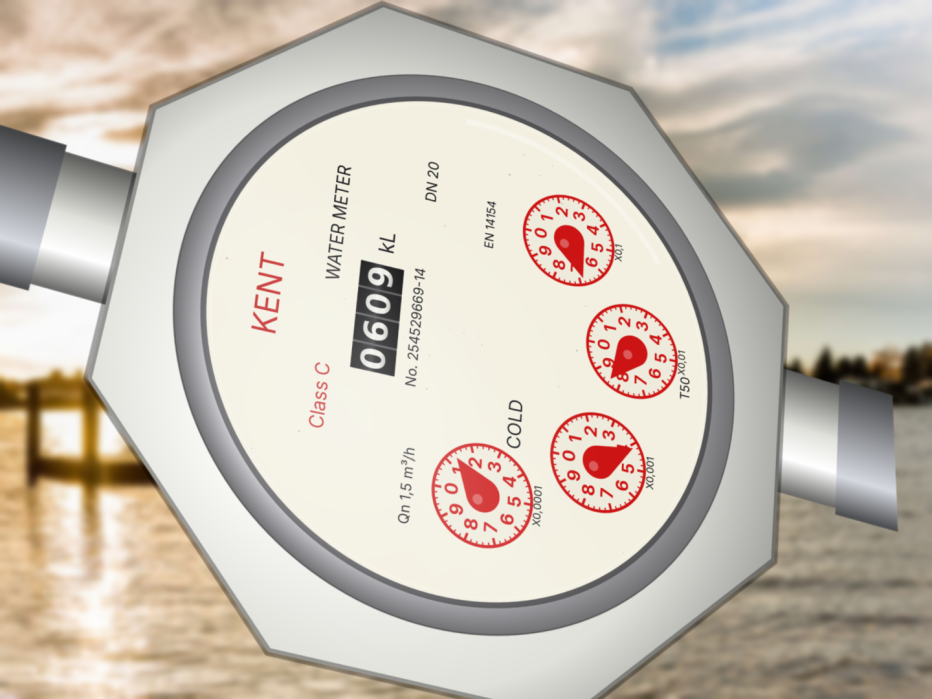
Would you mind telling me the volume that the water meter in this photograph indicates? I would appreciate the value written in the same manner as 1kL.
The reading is 609.6841kL
